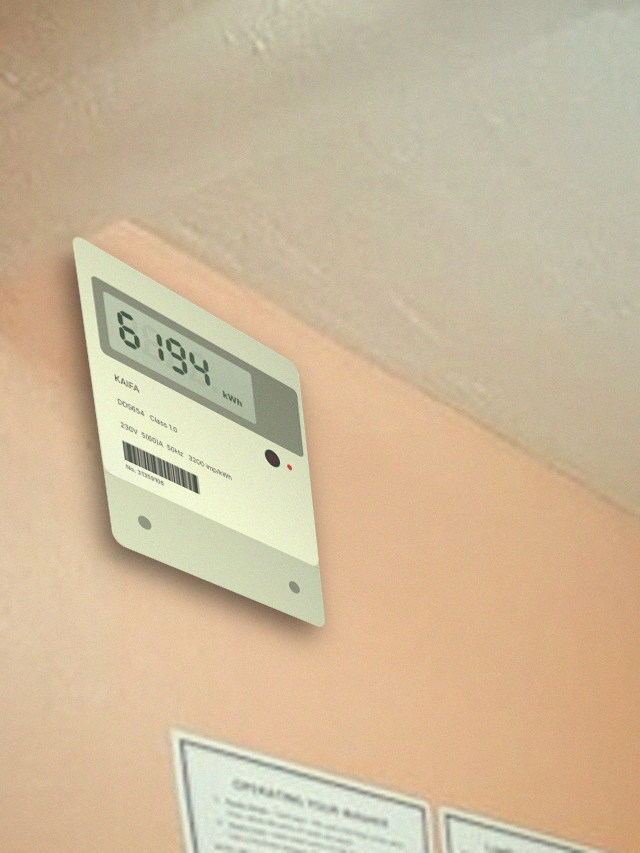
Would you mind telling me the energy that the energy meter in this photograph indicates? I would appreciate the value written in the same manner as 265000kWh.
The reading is 6194kWh
